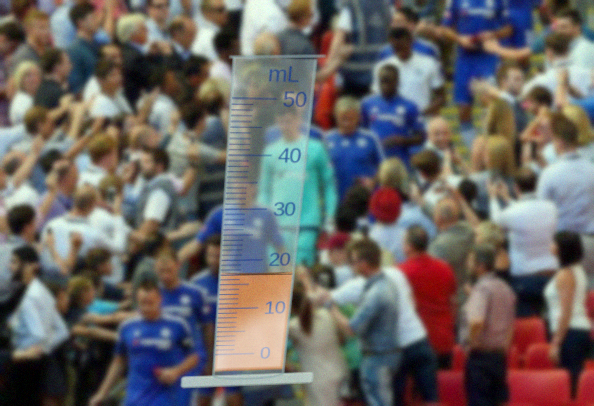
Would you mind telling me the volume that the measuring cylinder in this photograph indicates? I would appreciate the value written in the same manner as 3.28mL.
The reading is 17mL
